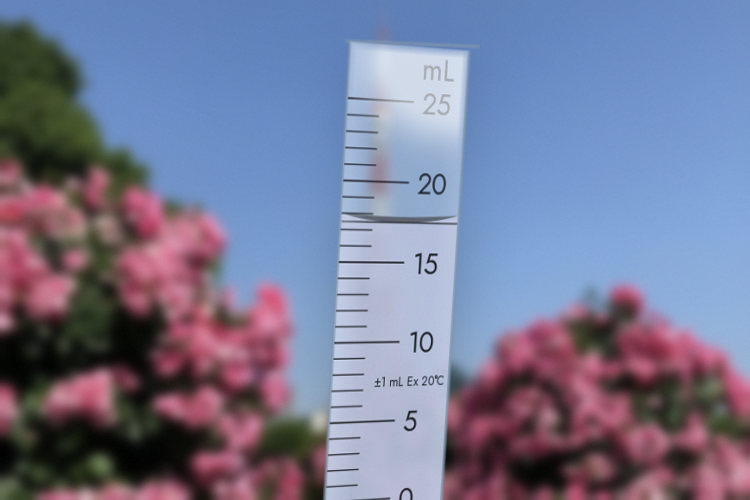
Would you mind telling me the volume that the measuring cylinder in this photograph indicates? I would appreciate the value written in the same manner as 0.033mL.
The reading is 17.5mL
